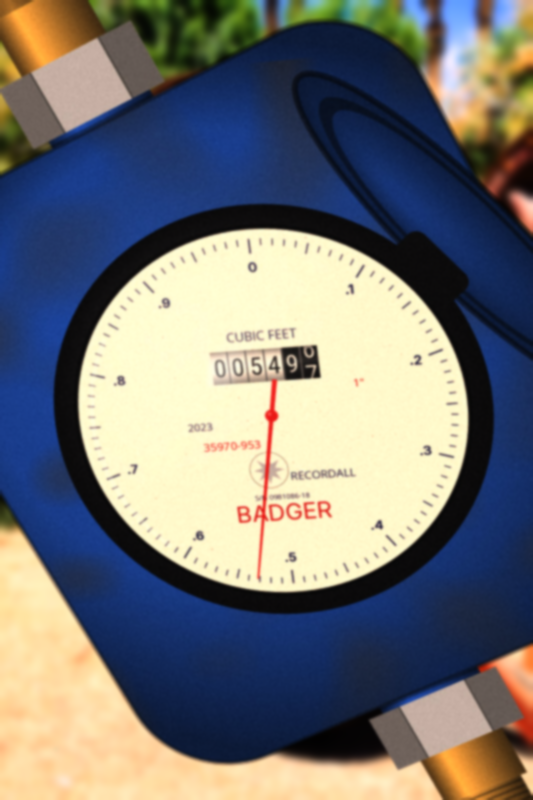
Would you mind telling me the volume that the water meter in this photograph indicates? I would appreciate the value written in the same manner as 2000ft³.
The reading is 5496.53ft³
